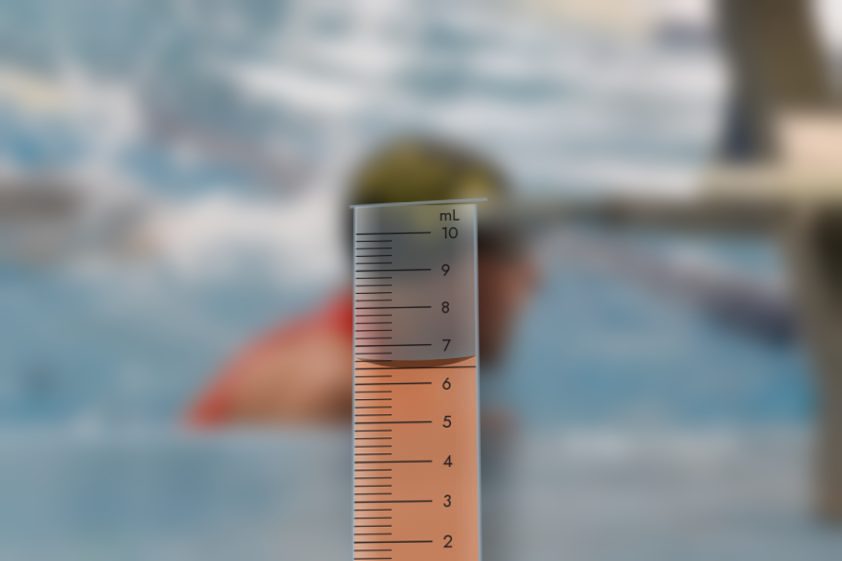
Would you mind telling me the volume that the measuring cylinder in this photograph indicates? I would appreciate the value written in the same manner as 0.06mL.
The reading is 6.4mL
